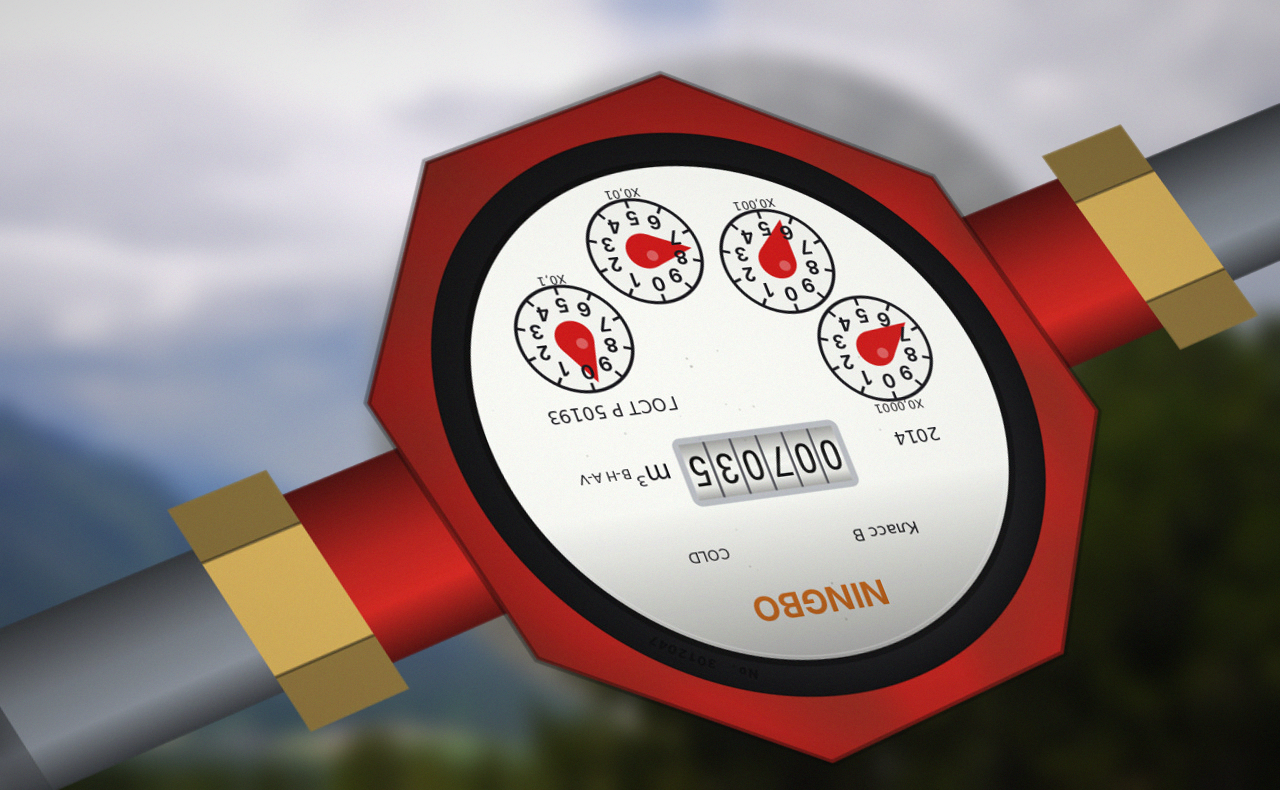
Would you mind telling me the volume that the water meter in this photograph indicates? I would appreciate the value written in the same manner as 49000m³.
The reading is 7034.9756m³
